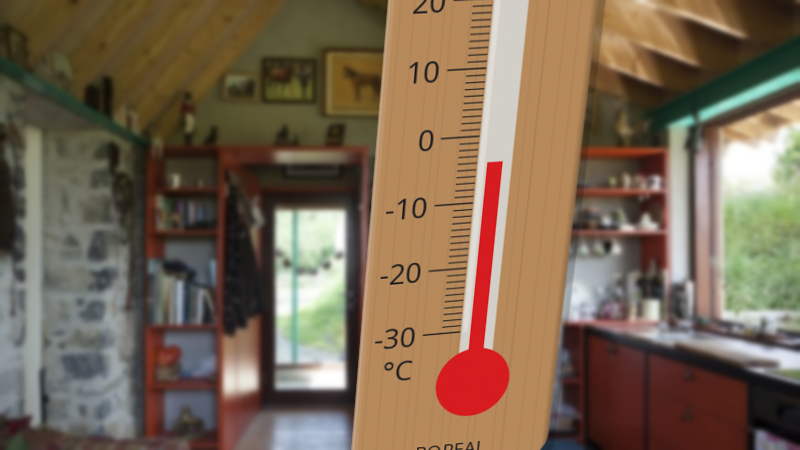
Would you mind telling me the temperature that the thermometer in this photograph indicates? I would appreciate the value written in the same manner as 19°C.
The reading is -4°C
